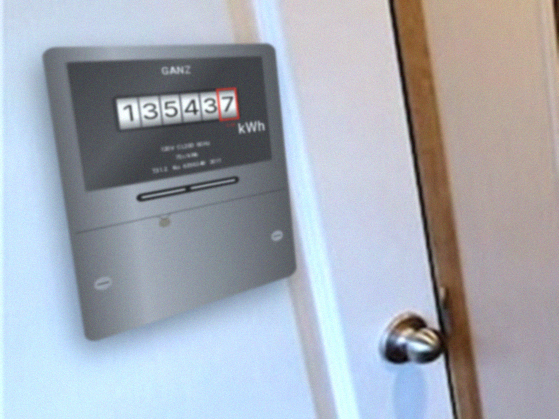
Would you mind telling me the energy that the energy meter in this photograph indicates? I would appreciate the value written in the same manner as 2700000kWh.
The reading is 13543.7kWh
